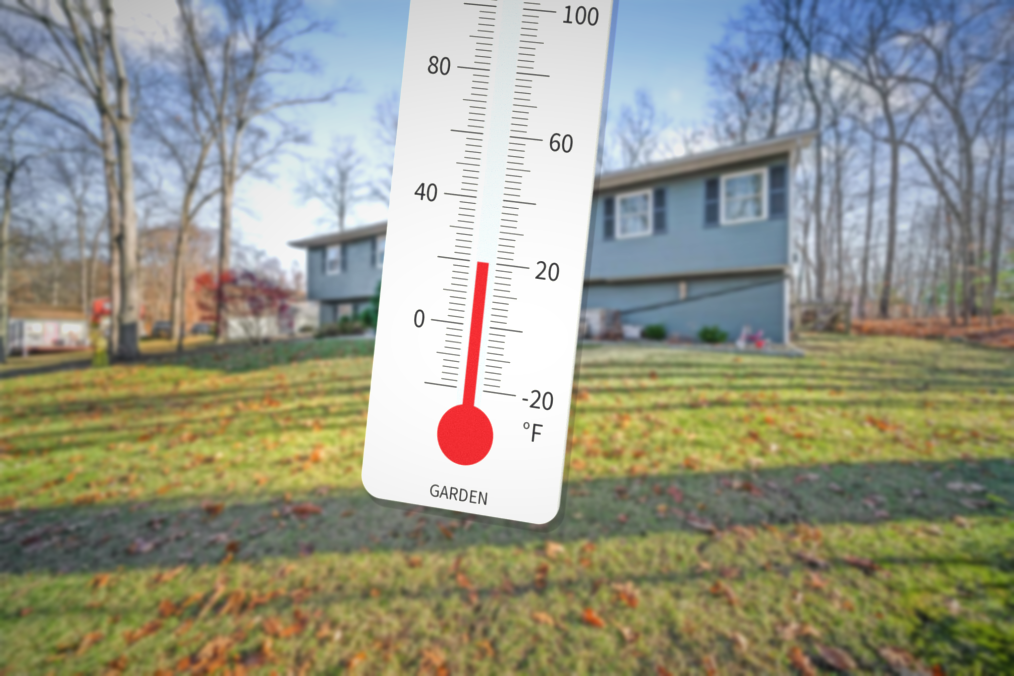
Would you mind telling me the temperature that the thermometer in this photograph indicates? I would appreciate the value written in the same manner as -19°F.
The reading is 20°F
